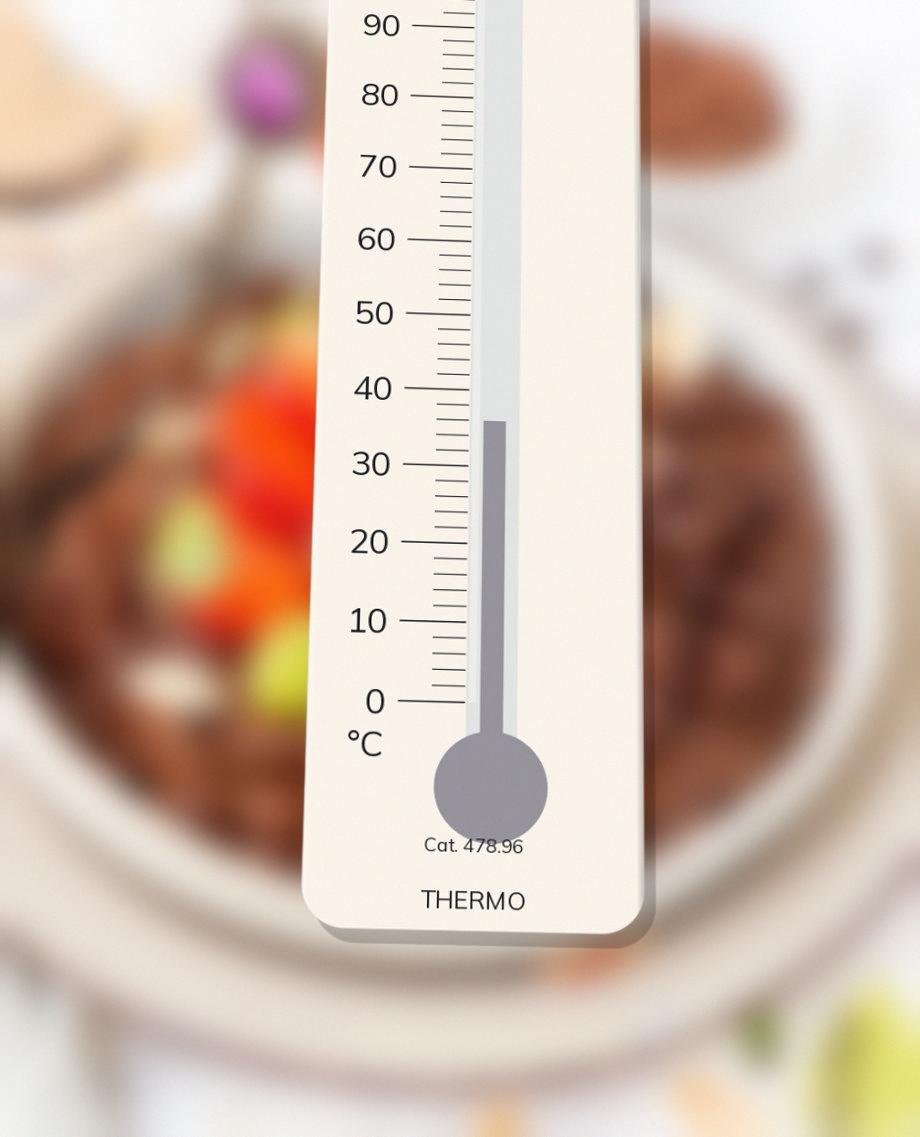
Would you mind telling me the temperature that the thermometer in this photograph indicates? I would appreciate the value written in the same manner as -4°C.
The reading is 36°C
